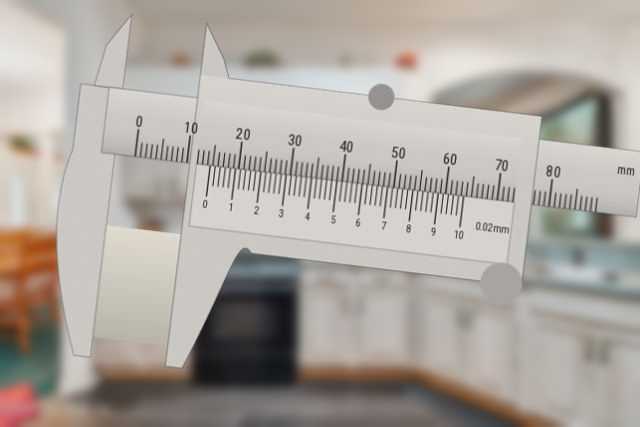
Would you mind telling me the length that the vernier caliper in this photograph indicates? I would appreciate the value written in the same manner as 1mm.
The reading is 14.5mm
